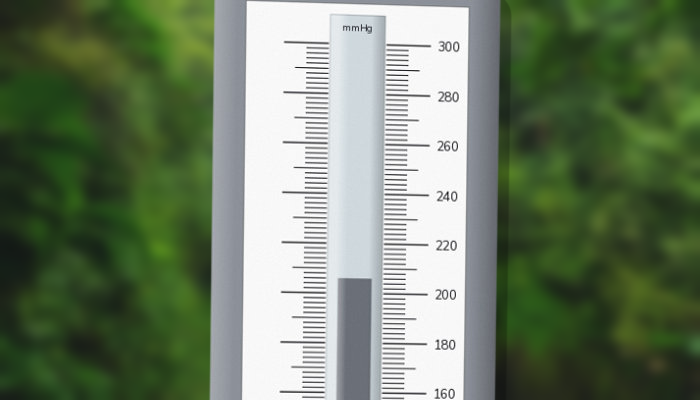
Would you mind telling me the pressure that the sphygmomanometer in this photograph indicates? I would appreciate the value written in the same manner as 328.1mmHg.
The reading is 206mmHg
